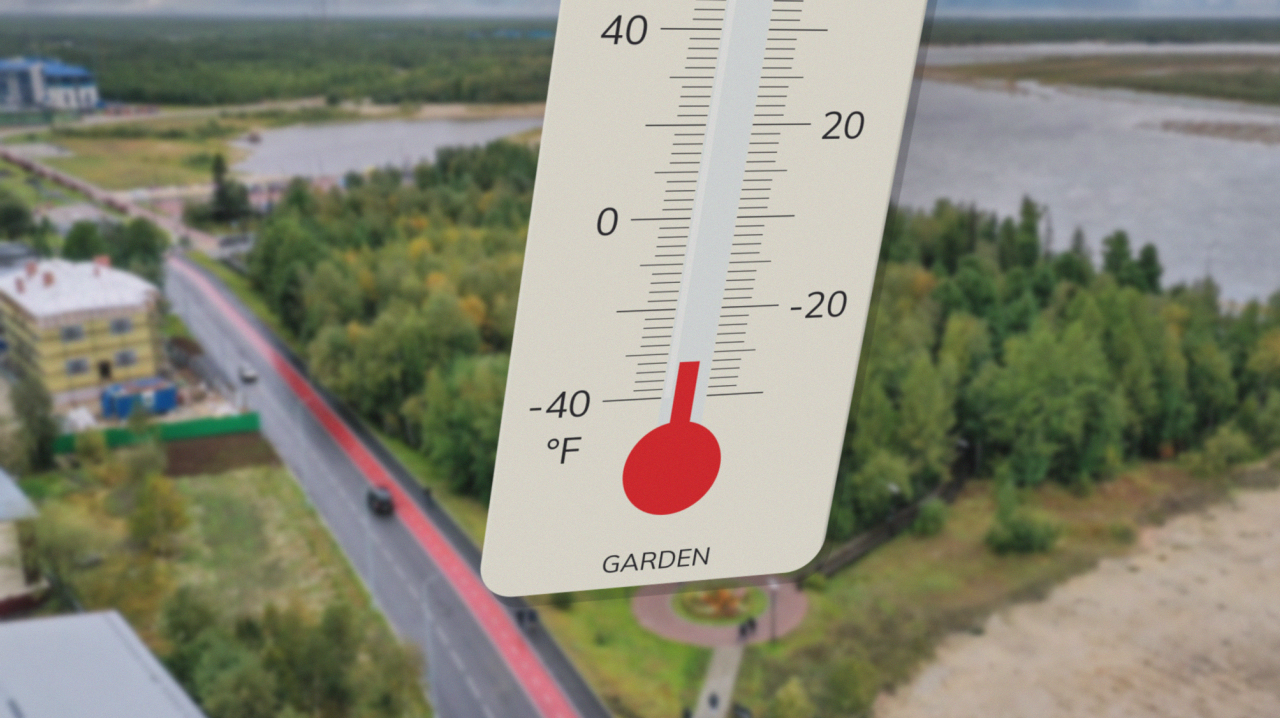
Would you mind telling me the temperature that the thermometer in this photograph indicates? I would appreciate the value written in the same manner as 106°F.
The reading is -32°F
